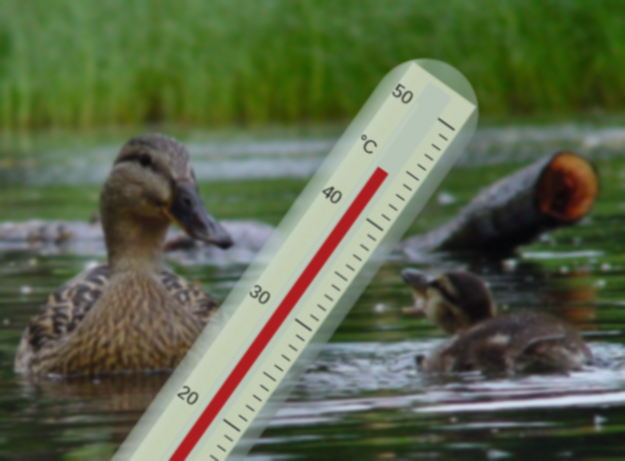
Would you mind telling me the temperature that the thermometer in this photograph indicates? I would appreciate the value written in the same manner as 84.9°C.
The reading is 44°C
